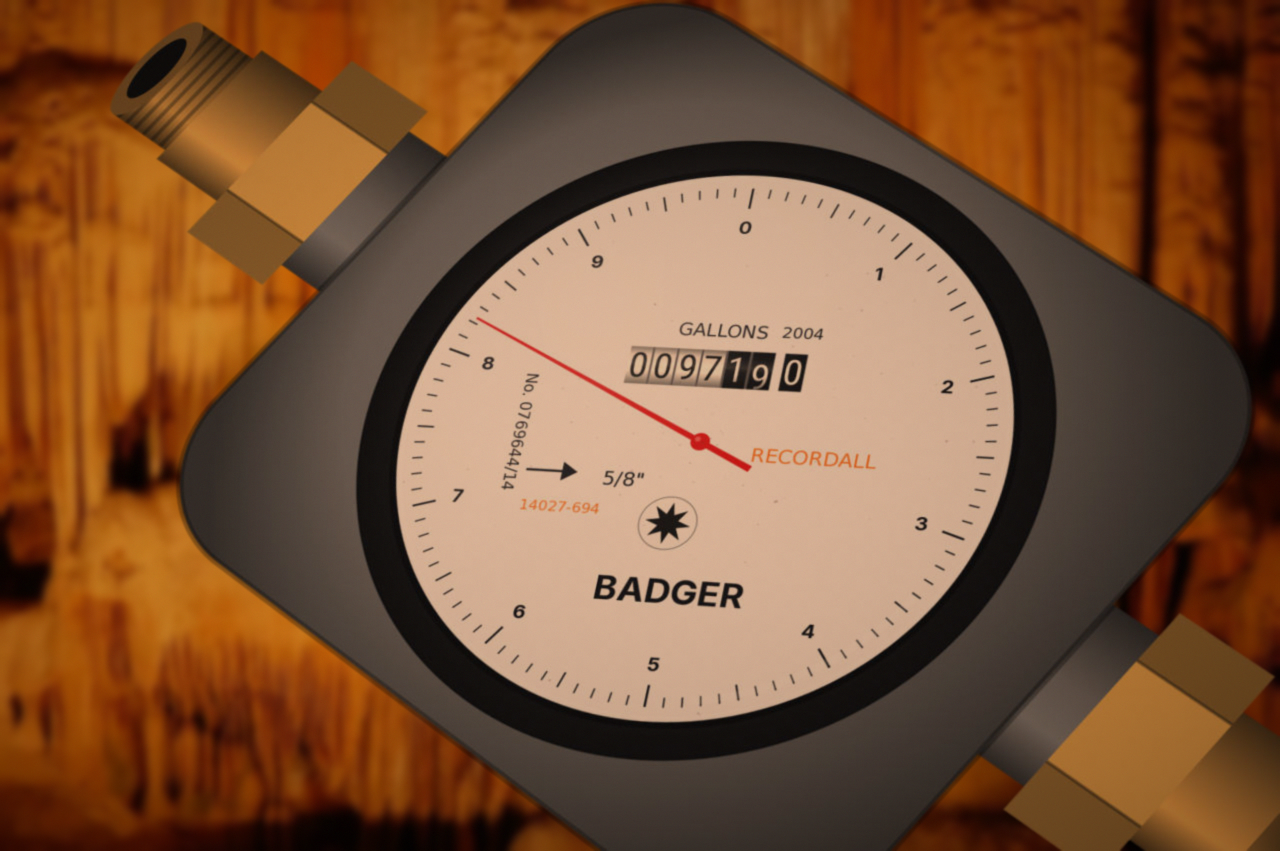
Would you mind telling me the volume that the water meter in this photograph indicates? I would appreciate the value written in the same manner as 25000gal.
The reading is 97188.2gal
